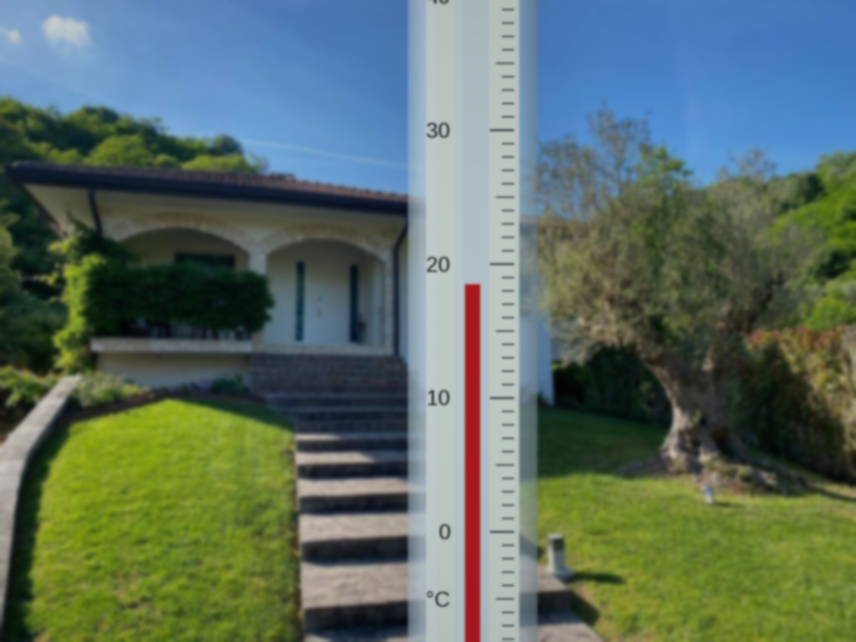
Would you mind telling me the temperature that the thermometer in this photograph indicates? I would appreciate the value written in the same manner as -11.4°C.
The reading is 18.5°C
